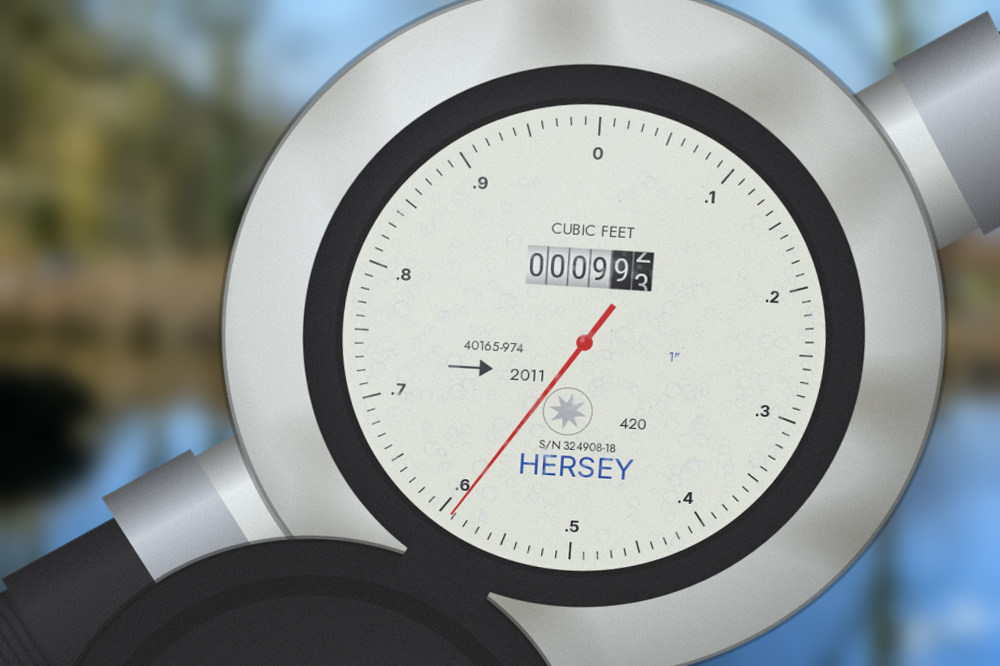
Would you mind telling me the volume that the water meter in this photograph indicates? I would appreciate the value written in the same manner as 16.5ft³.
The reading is 992.59ft³
